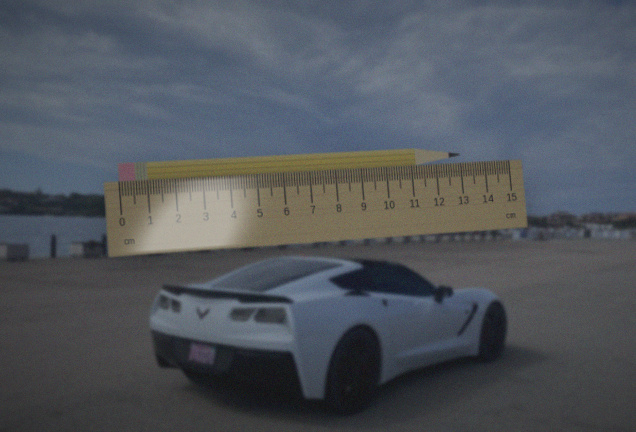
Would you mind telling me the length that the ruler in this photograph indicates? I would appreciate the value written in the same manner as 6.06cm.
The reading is 13cm
